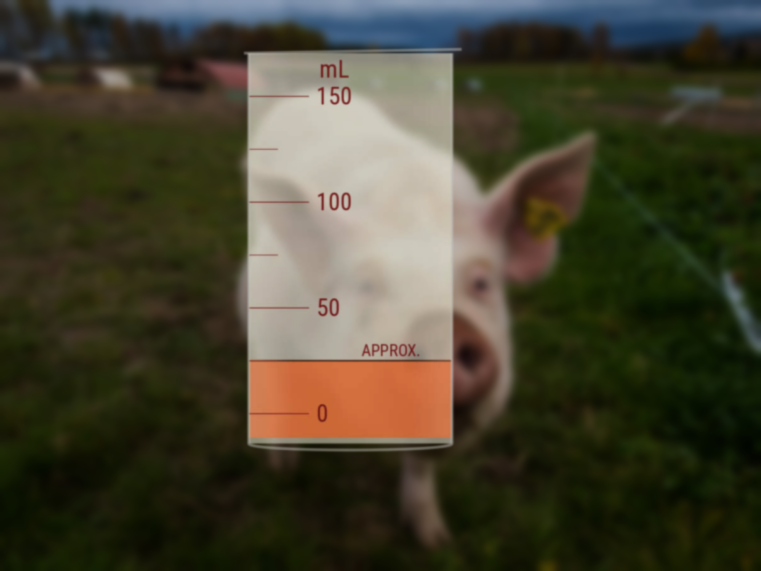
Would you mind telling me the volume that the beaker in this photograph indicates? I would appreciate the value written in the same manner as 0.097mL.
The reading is 25mL
